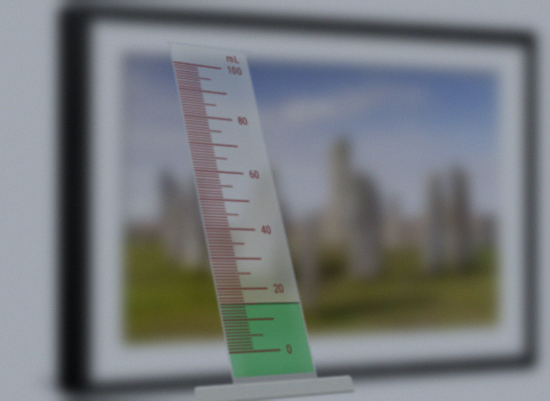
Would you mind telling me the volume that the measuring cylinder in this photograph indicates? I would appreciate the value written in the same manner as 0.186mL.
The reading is 15mL
